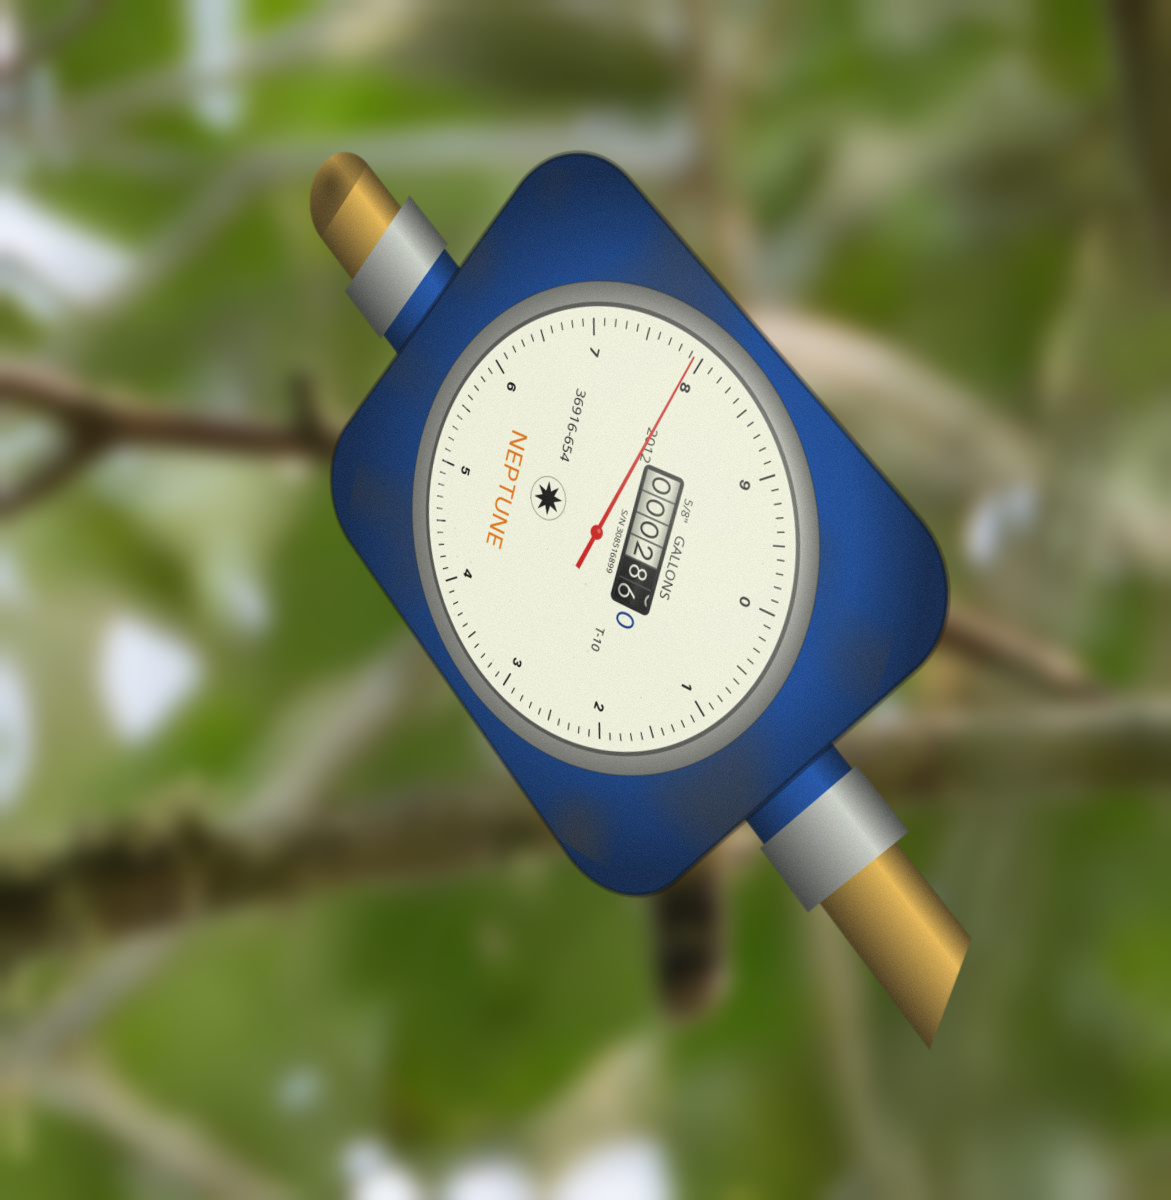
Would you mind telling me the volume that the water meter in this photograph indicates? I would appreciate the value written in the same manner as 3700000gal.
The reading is 2857.9gal
